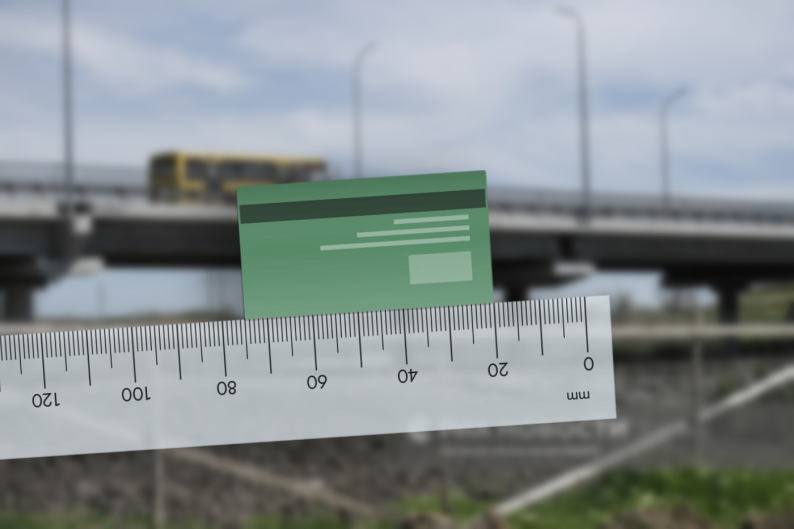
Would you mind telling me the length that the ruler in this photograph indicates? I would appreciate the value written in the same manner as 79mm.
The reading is 55mm
